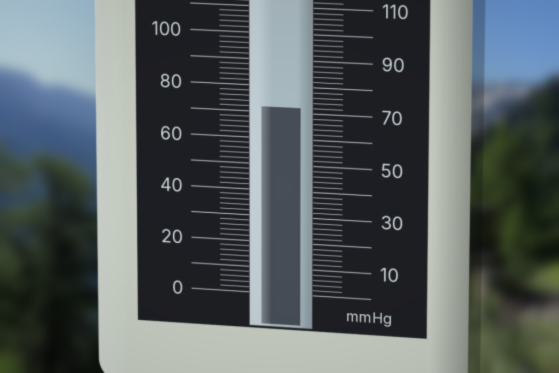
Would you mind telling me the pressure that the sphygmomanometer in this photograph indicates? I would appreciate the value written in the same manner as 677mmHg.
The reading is 72mmHg
